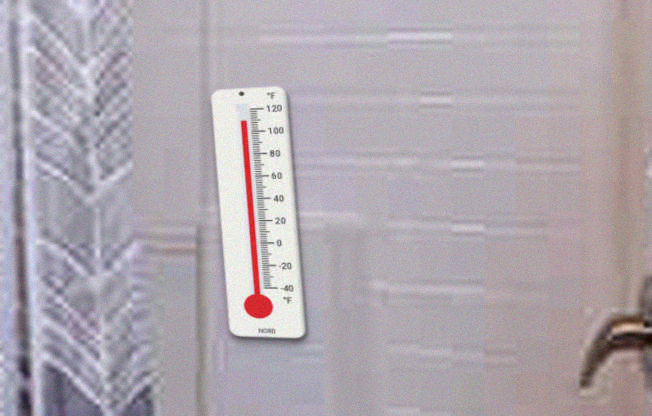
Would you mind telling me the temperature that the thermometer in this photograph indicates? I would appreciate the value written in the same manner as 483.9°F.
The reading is 110°F
